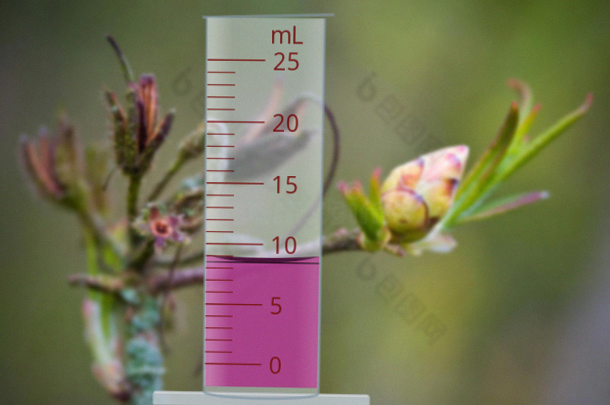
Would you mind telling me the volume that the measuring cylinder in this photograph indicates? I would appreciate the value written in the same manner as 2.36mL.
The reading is 8.5mL
